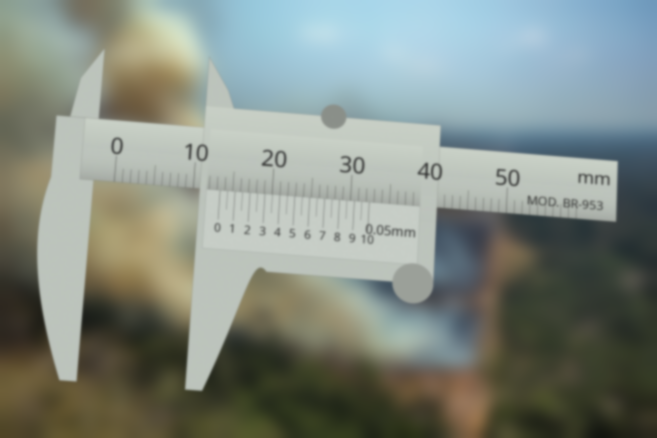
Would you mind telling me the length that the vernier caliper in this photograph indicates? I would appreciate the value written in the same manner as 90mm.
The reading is 13.4mm
